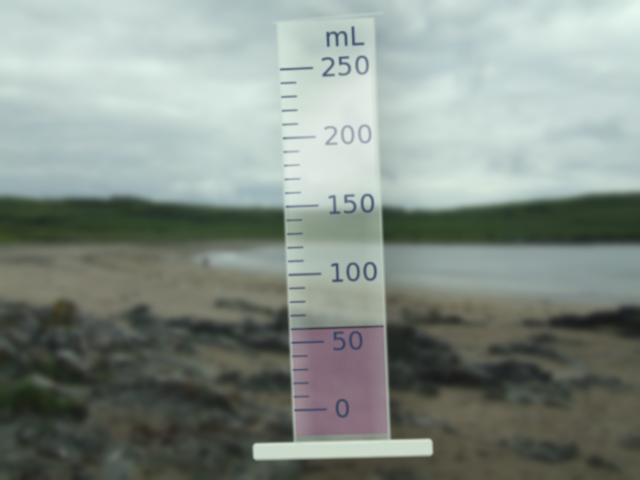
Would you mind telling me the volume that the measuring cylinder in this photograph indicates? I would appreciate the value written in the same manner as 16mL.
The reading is 60mL
